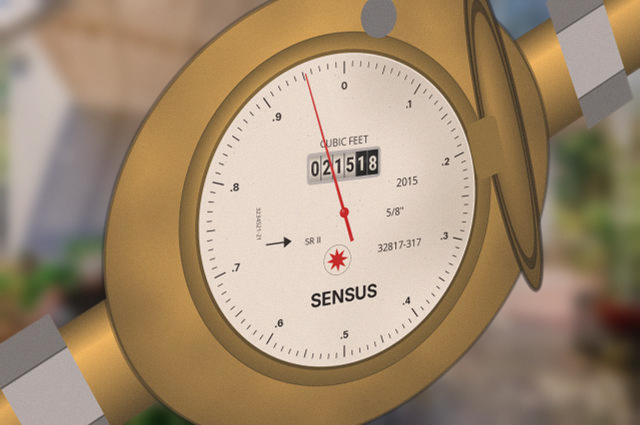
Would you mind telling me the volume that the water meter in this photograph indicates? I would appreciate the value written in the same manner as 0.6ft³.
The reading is 21517.95ft³
